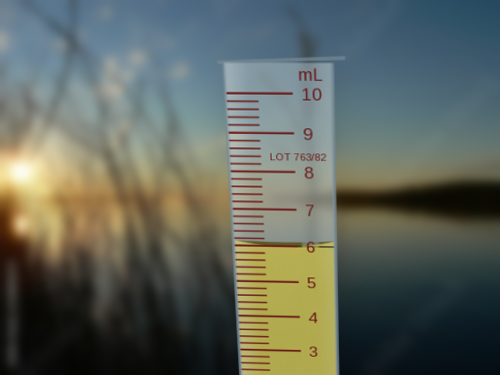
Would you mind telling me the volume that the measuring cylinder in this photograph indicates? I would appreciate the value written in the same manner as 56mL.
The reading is 6mL
